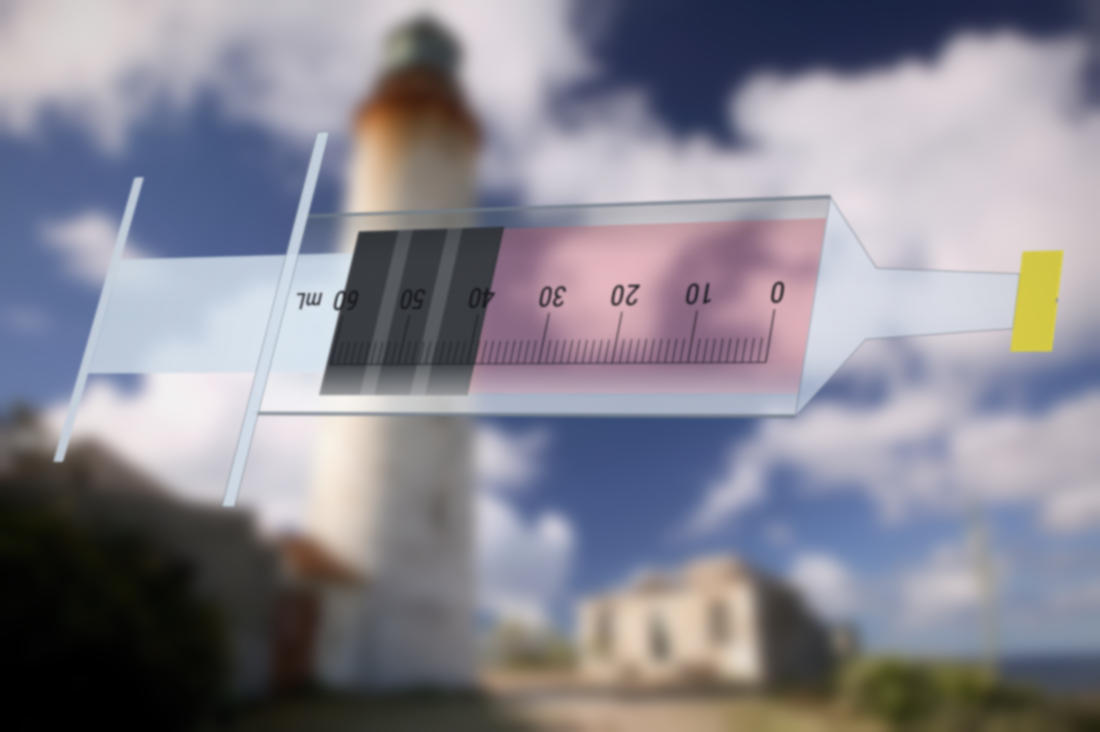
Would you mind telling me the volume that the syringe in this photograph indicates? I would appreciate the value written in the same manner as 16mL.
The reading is 39mL
